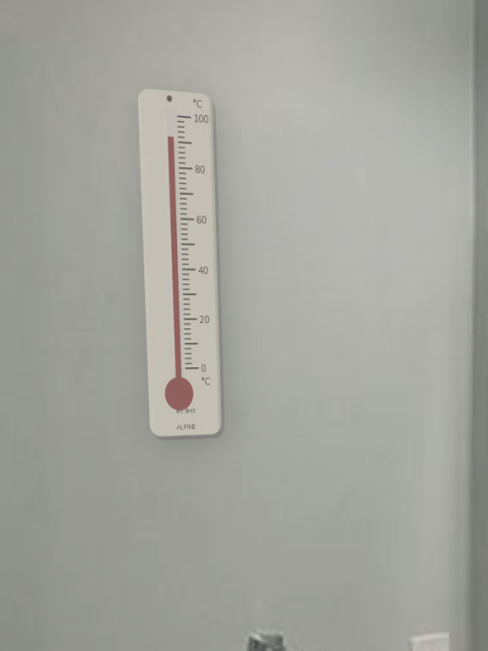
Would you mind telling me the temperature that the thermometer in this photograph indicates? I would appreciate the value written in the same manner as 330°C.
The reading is 92°C
